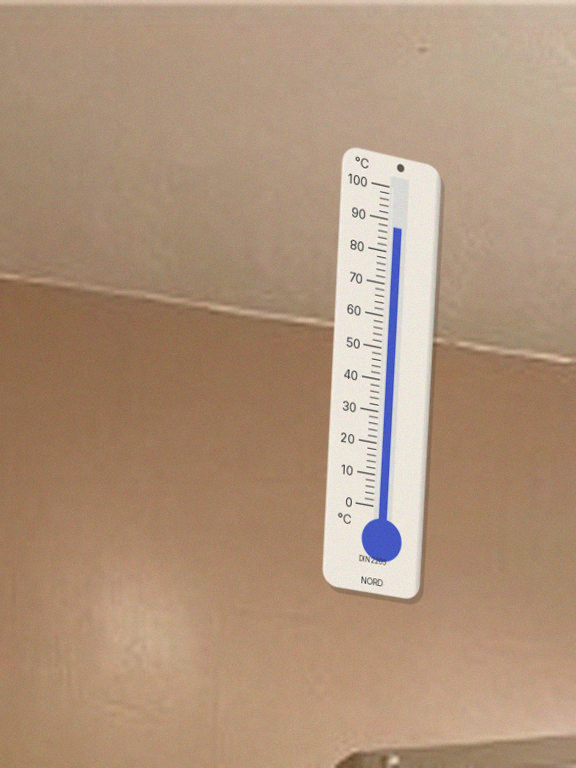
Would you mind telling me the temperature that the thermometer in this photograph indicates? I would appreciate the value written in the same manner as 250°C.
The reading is 88°C
